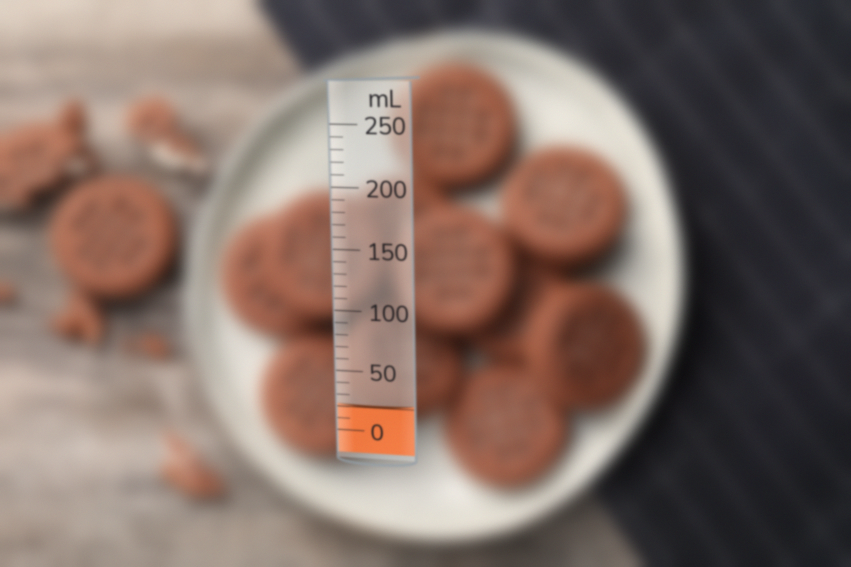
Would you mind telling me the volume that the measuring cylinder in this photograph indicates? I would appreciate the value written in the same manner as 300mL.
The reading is 20mL
